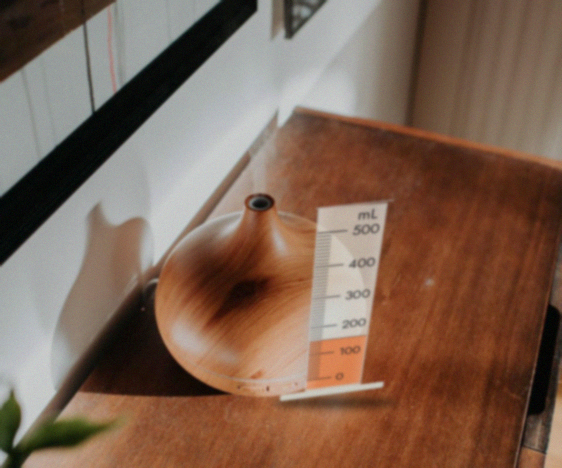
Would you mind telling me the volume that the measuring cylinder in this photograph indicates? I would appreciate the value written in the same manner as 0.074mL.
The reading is 150mL
